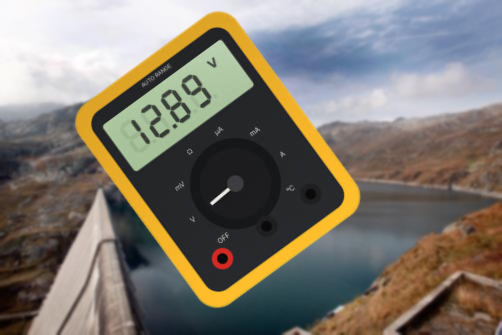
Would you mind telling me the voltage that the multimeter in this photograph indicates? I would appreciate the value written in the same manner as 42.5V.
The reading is 12.89V
